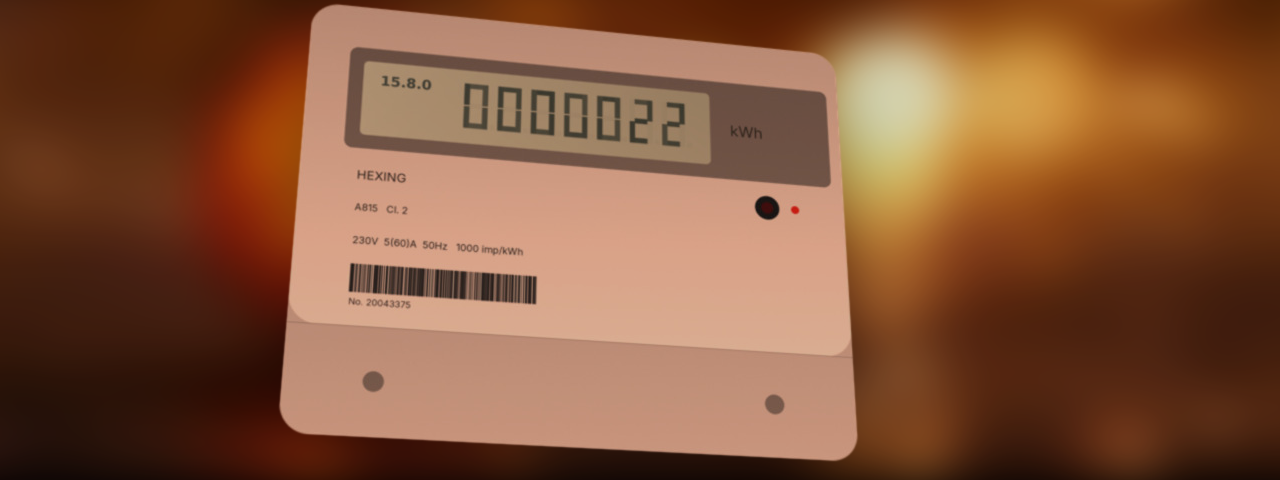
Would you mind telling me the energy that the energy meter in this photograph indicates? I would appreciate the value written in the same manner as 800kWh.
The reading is 22kWh
